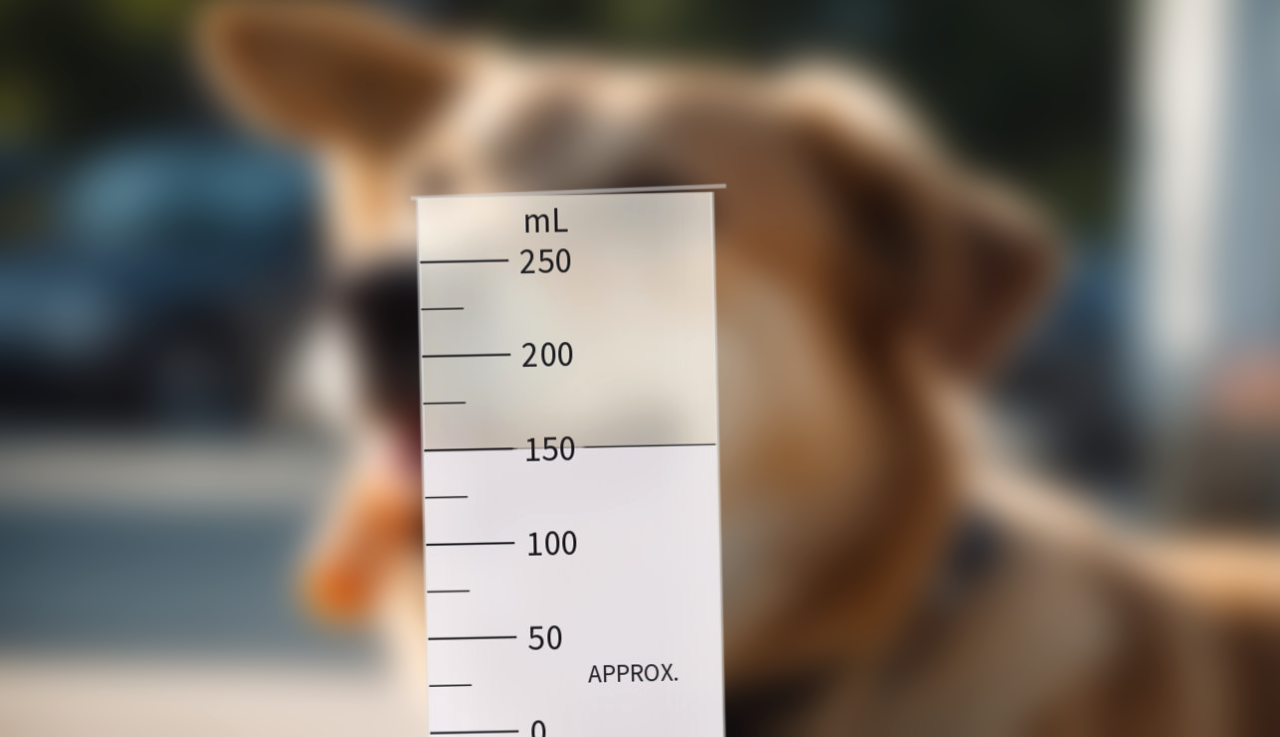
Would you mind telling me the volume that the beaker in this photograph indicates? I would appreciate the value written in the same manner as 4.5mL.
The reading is 150mL
